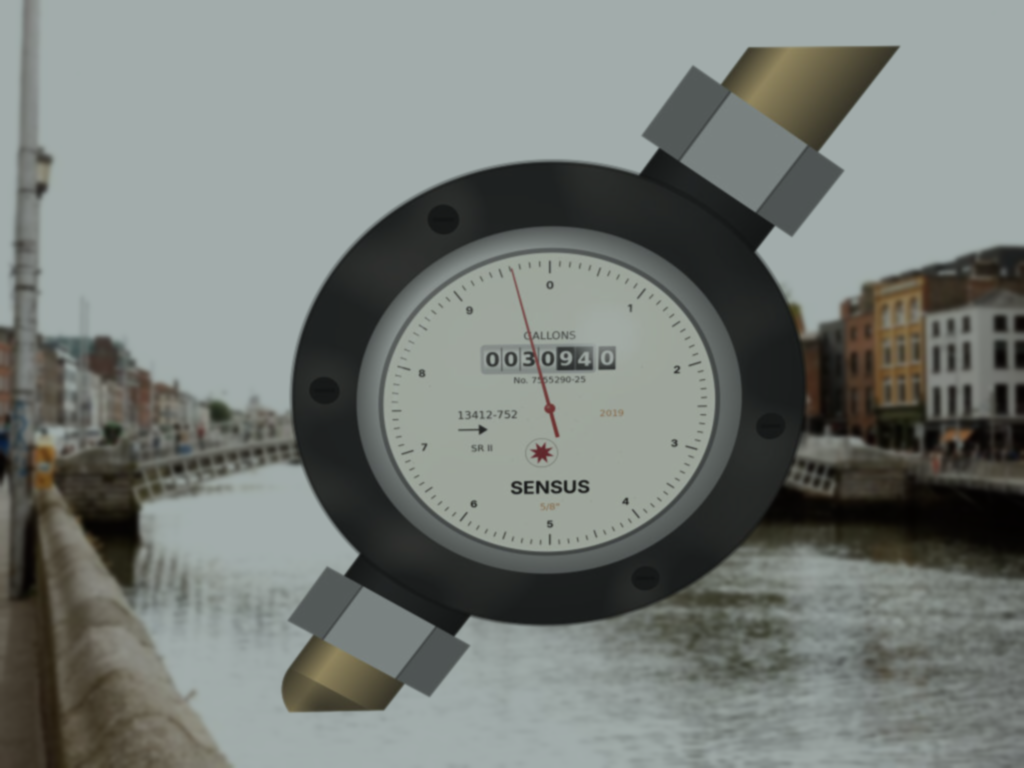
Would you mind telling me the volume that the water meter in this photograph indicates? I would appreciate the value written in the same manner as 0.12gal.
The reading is 30939.6gal
